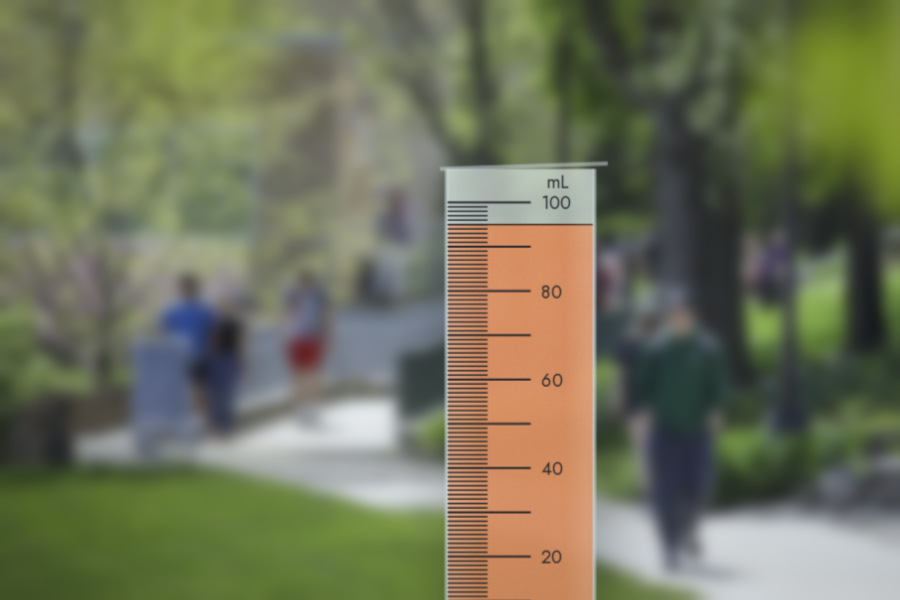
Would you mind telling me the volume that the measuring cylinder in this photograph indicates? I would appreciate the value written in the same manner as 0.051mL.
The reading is 95mL
